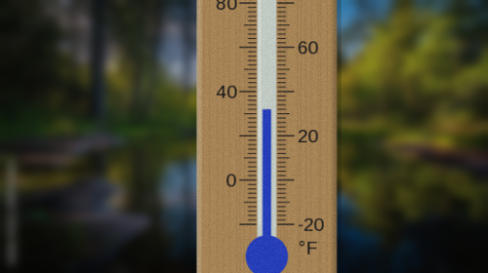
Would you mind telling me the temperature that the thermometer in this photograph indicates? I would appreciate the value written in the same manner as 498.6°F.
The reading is 32°F
